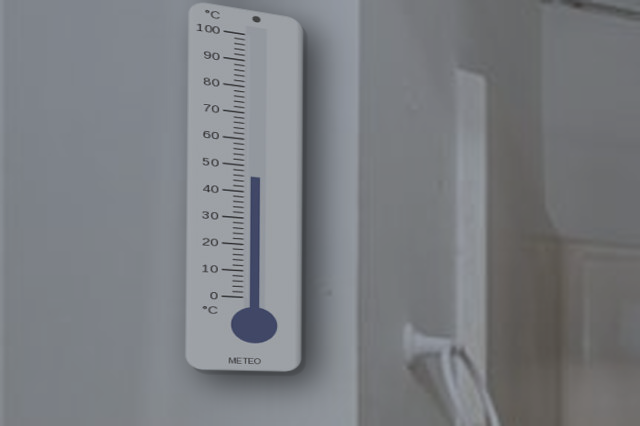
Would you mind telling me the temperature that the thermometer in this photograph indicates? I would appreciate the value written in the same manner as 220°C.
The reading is 46°C
